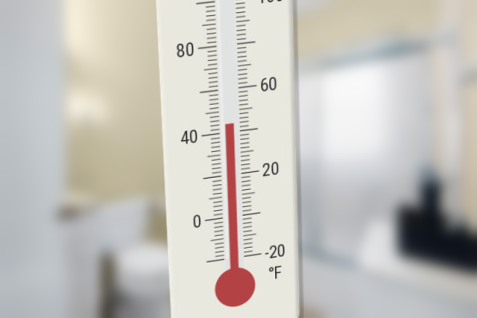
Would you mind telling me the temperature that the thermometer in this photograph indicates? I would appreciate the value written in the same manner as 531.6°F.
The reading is 44°F
